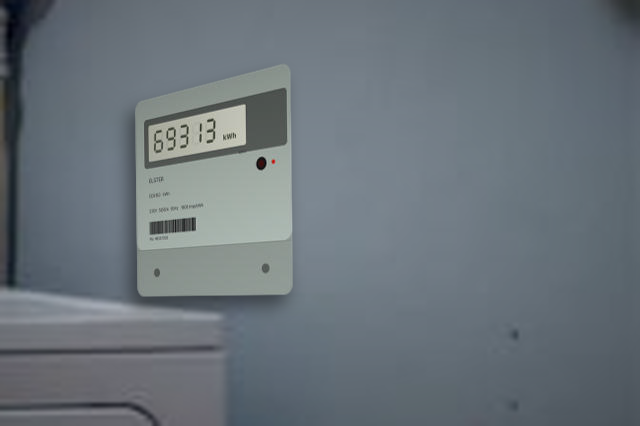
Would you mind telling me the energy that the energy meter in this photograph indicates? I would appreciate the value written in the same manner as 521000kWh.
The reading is 69313kWh
